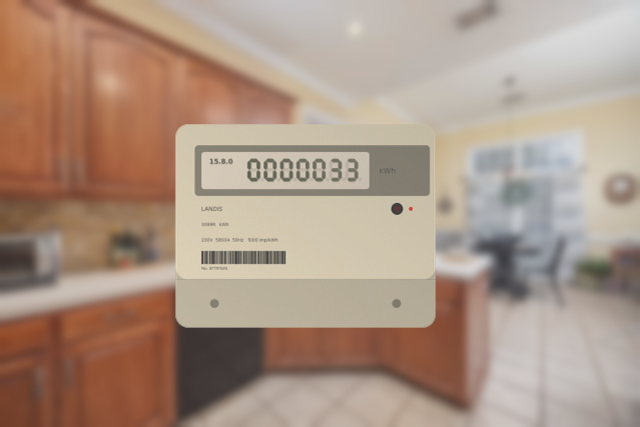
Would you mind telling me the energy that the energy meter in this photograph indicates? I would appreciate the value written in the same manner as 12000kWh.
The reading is 33kWh
